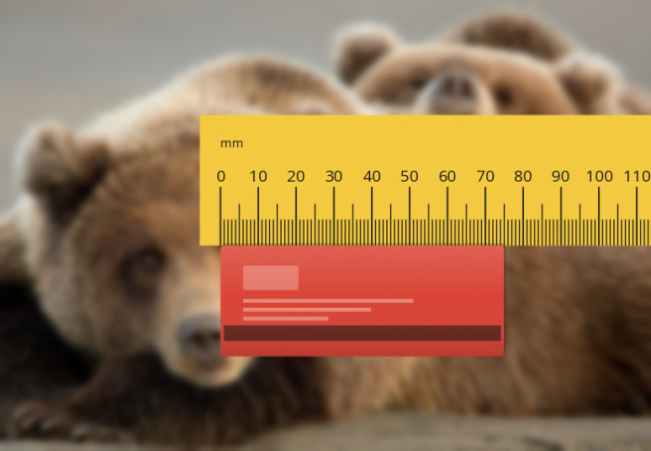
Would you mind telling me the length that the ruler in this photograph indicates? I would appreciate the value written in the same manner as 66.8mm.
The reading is 75mm
